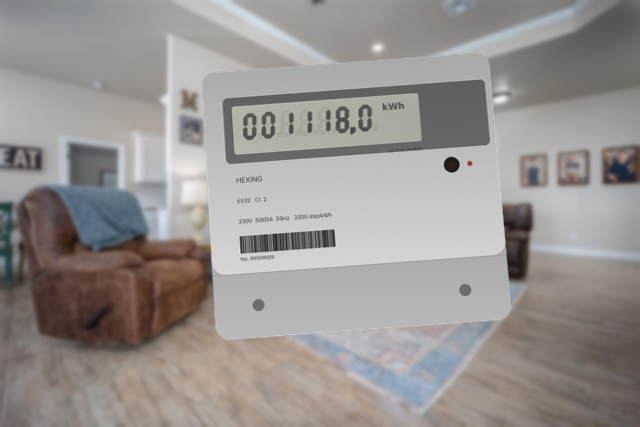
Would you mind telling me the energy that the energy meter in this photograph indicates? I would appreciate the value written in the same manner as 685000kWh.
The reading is 1118.0kWh
